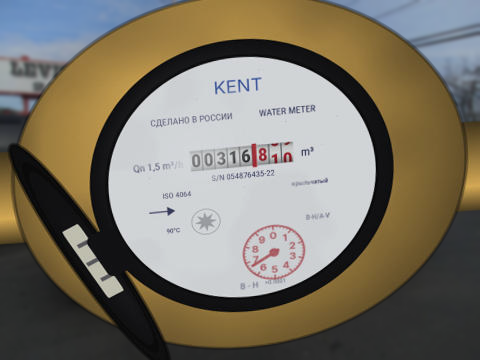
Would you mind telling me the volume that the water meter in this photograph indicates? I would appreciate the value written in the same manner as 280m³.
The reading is 316.8096m³
